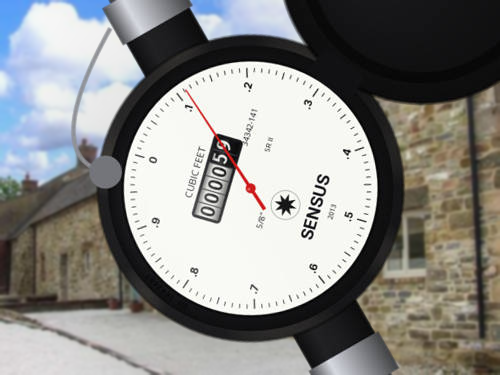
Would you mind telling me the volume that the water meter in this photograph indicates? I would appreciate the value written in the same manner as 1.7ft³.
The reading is 59.11ft³
